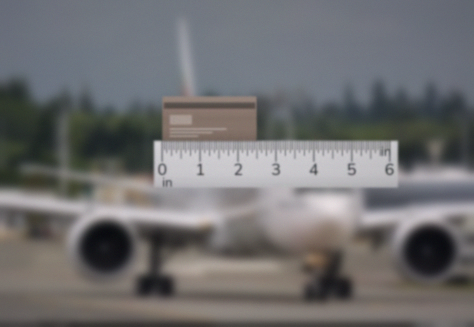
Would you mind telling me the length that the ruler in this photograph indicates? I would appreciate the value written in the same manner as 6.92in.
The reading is 2.5in
